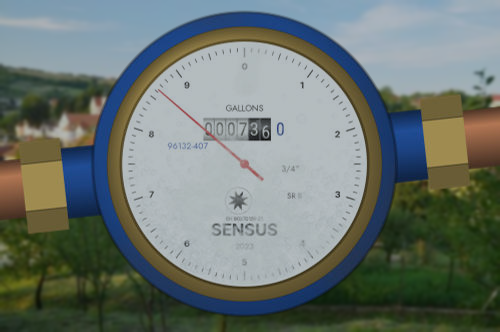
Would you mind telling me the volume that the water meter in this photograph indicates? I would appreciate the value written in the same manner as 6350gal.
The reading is 7358.6gal
